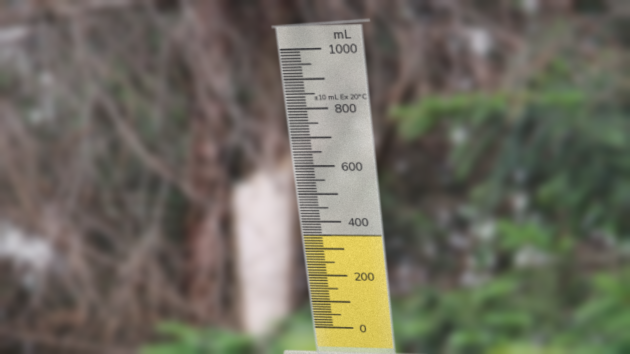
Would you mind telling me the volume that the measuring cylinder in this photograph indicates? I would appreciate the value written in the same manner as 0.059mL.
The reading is 350mL
